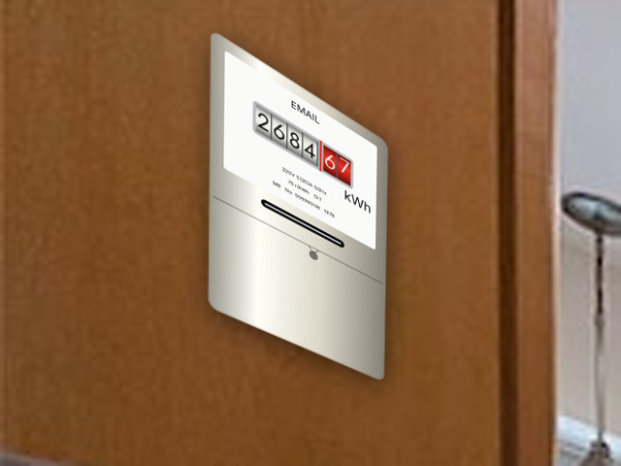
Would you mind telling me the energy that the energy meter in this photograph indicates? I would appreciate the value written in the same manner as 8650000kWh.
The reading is 2684.67kWh
